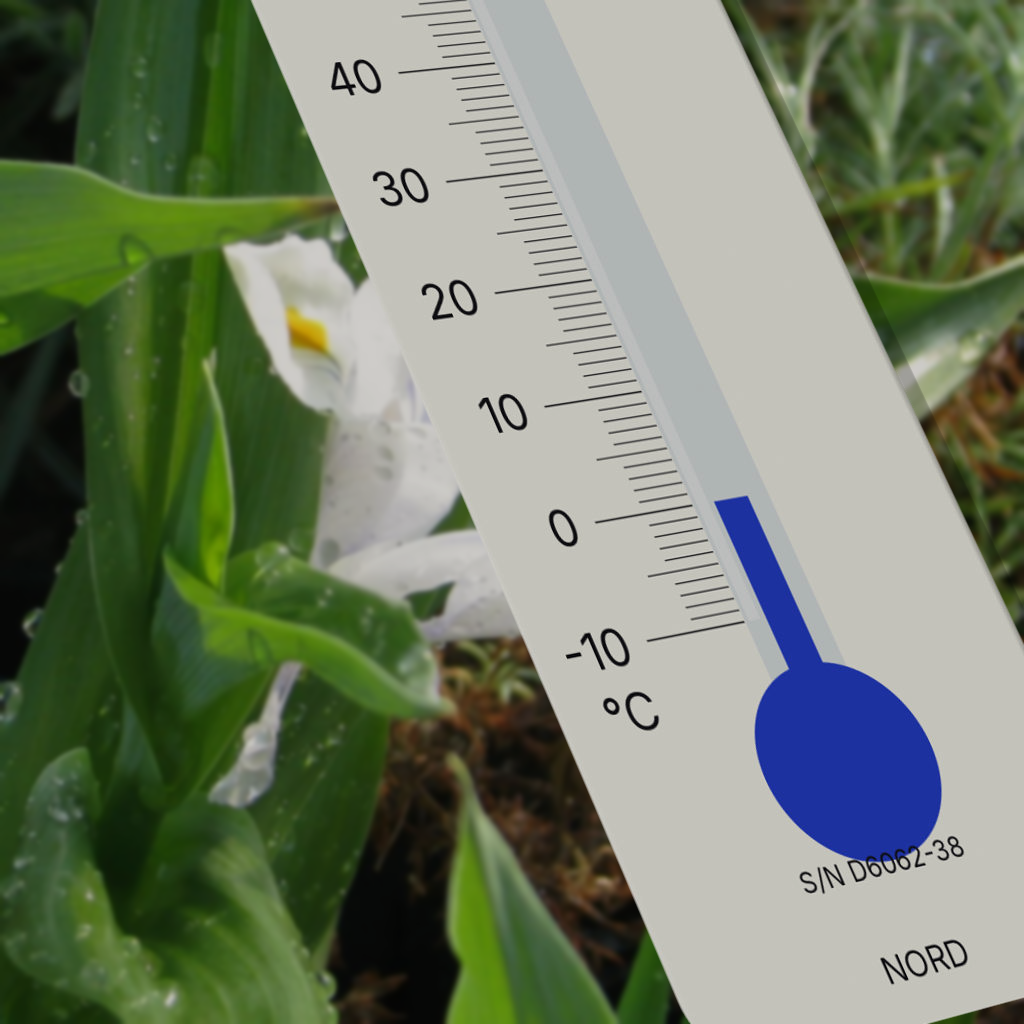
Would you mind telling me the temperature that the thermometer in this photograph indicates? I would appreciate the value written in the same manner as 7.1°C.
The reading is 0°C
